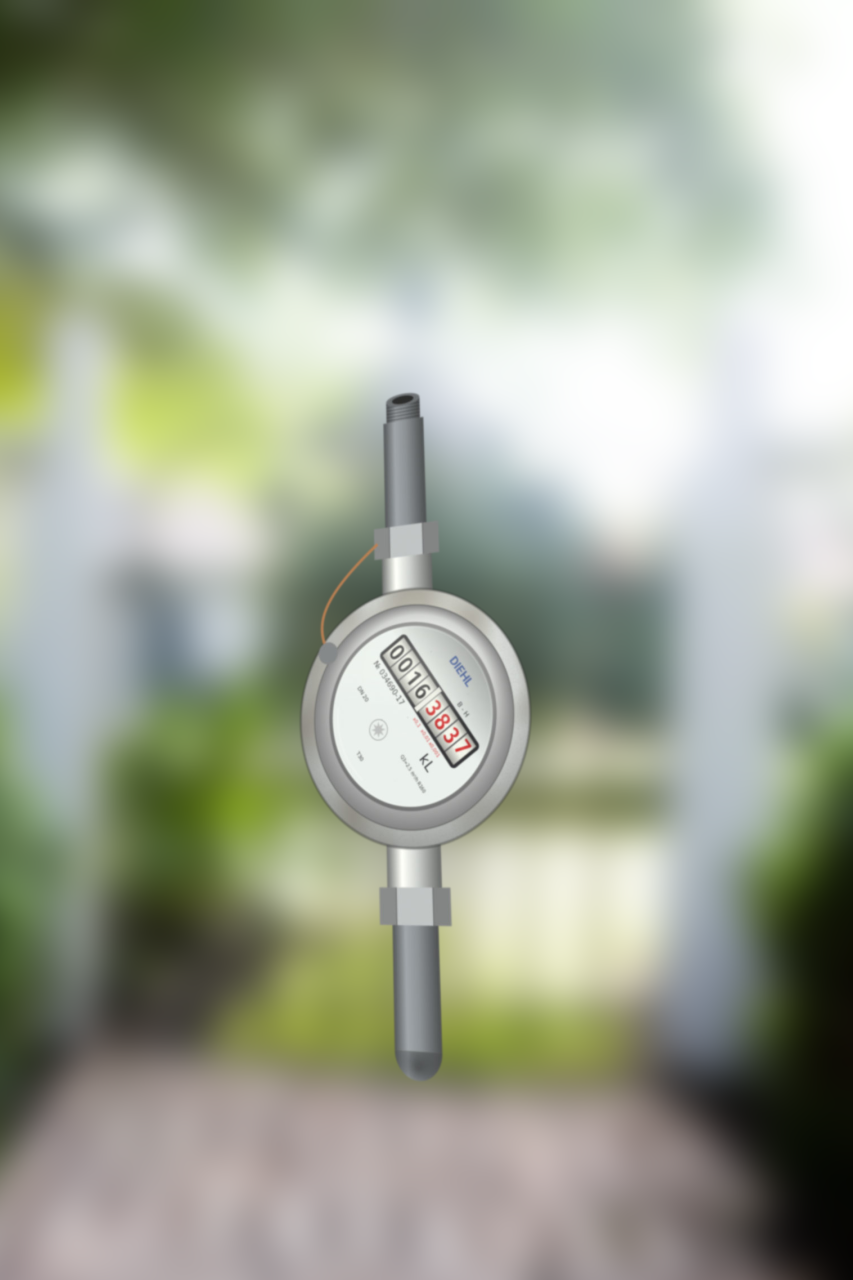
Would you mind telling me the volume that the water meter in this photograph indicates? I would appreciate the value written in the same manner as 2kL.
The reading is 16.3837kL
